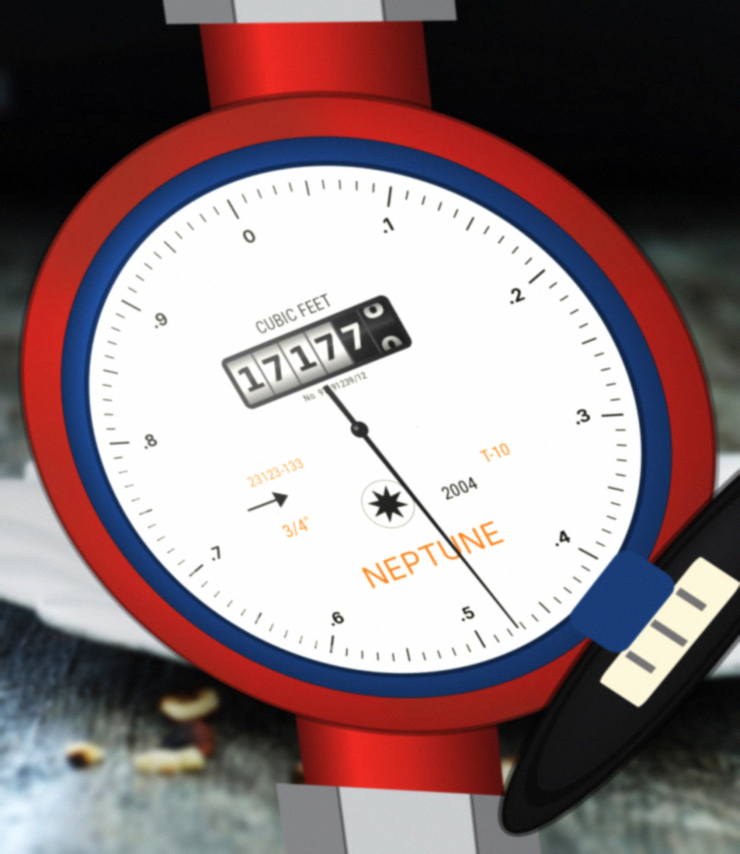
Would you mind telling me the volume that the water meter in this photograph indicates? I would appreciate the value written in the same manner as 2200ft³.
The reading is 171778.47ft³
